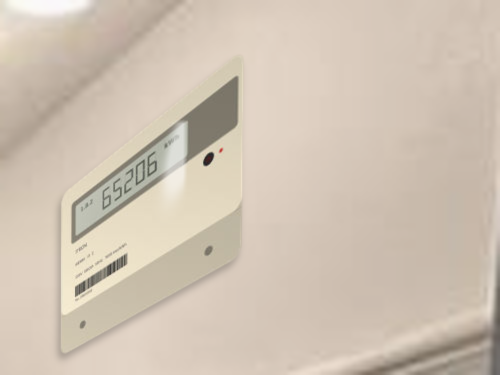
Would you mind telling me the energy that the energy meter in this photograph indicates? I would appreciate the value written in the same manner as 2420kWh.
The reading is 65206kWh
